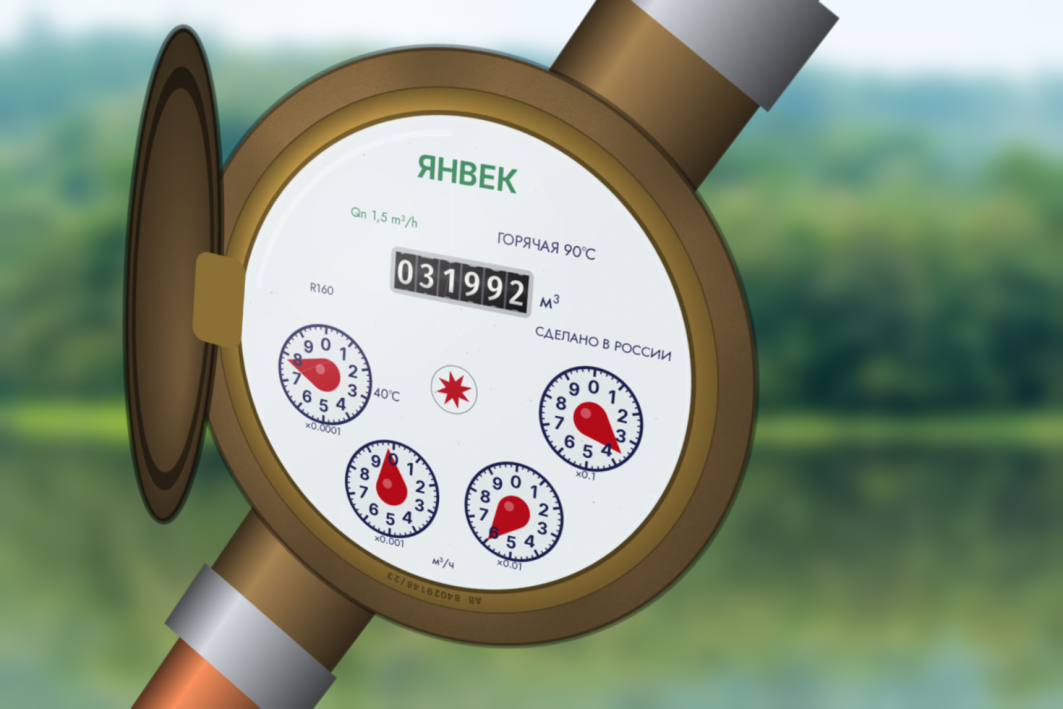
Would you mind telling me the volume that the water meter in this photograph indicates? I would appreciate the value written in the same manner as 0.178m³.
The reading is 31992.3597m³
